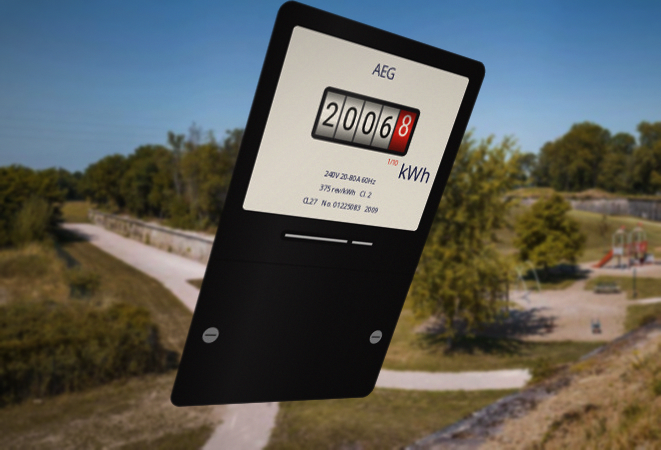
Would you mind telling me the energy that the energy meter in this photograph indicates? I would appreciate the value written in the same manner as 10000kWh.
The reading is 2006.8kWh
